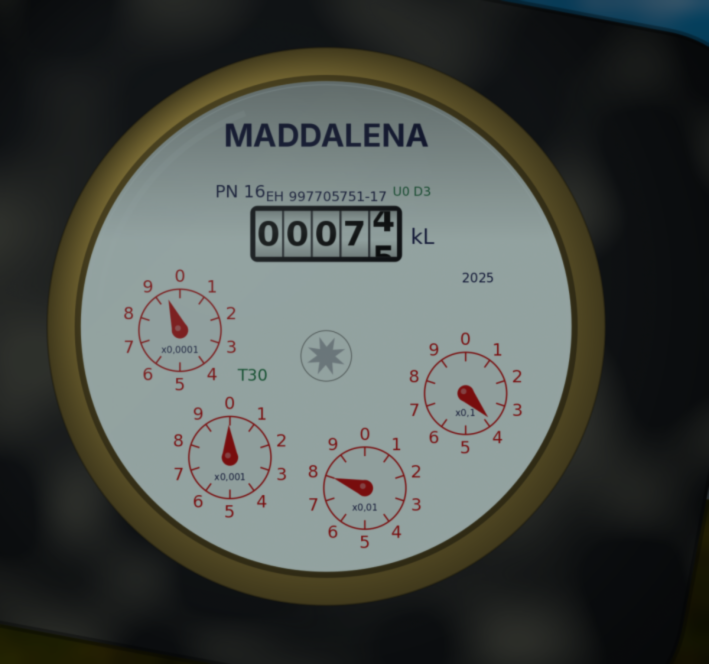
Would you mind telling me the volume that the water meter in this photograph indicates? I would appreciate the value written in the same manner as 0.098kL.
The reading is 74.3799kL
